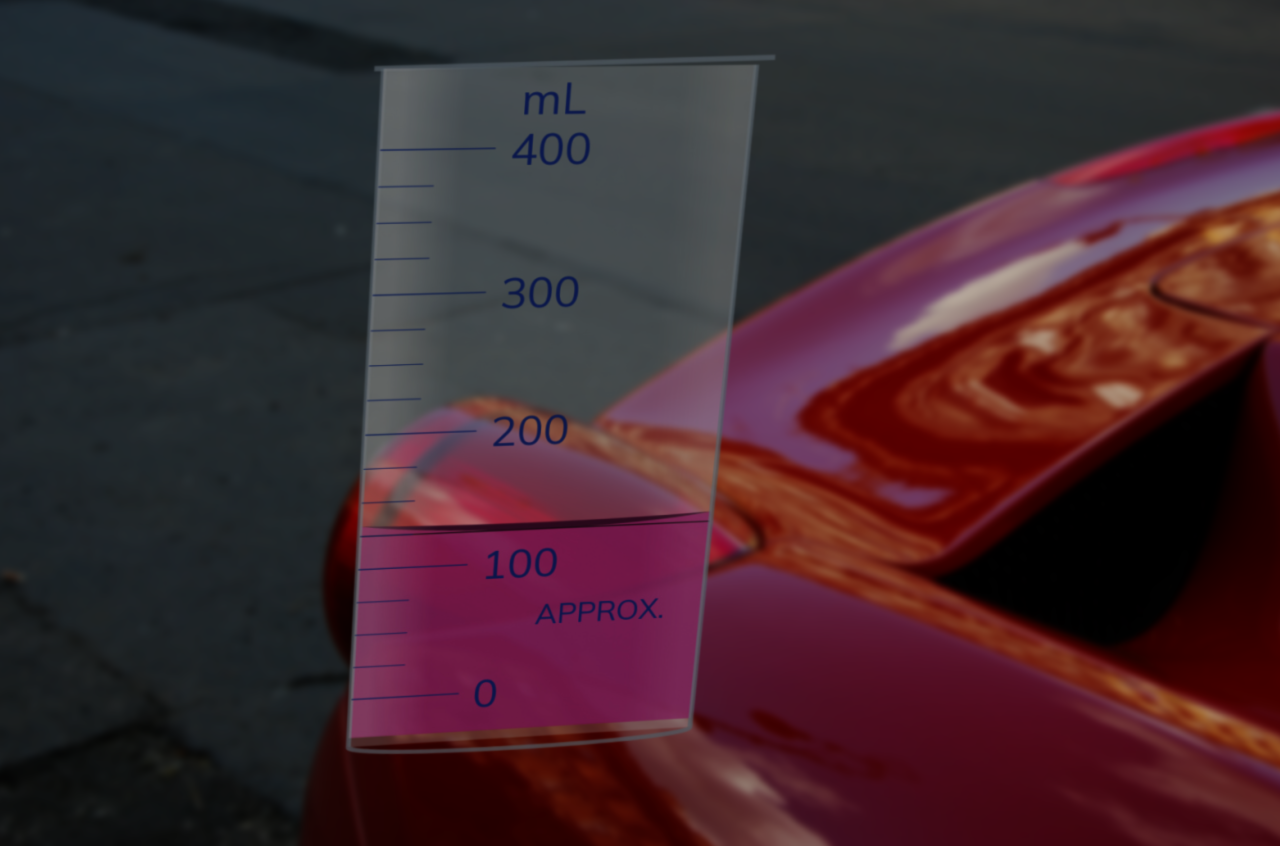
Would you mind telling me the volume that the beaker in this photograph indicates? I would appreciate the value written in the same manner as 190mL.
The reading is 125mL
